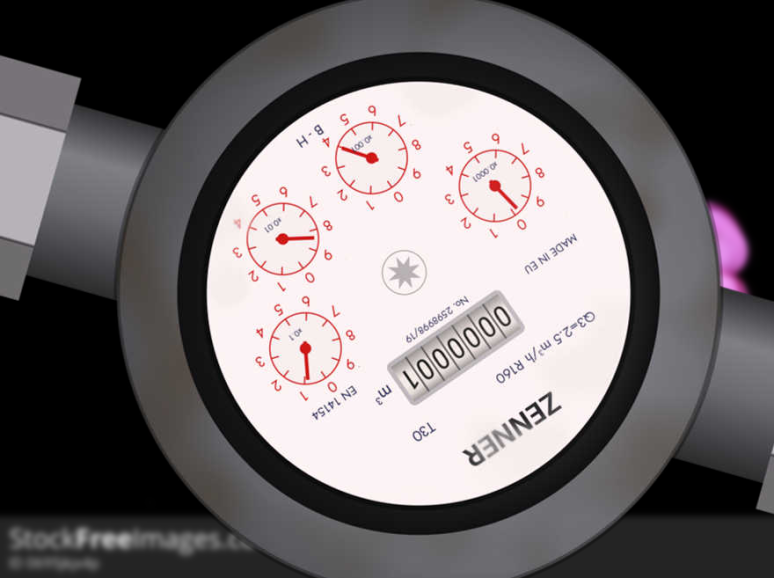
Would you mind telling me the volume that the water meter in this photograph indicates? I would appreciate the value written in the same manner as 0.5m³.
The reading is 1.0839m³
